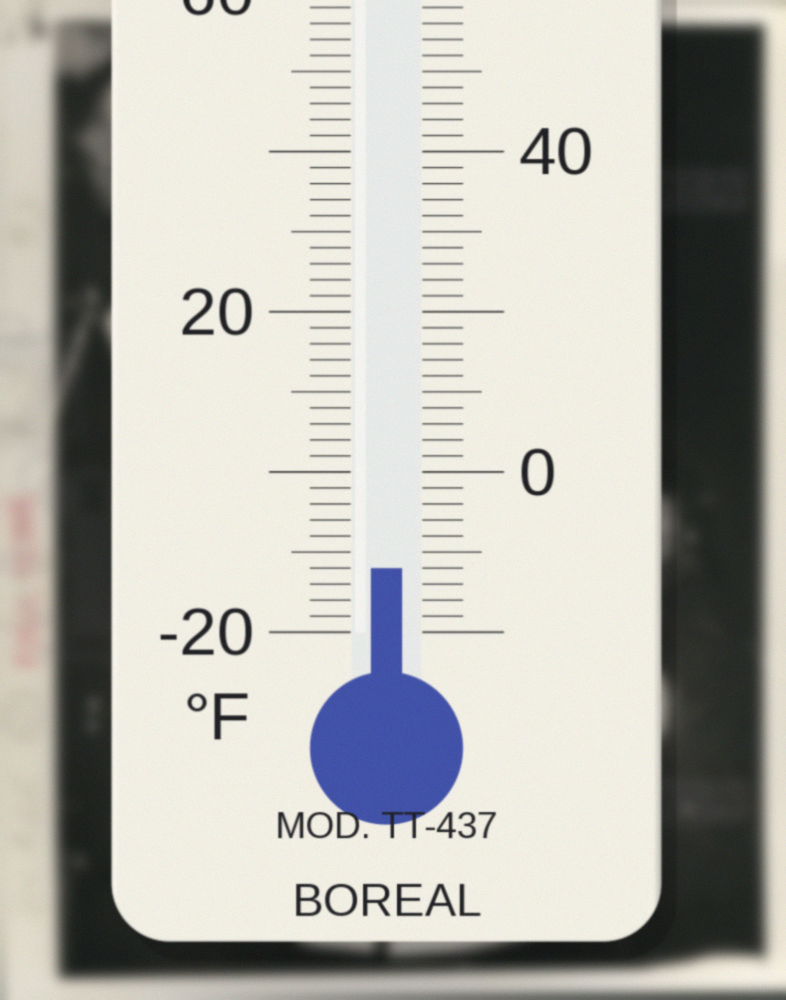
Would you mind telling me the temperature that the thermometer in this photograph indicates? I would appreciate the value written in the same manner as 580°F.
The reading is -12°F
